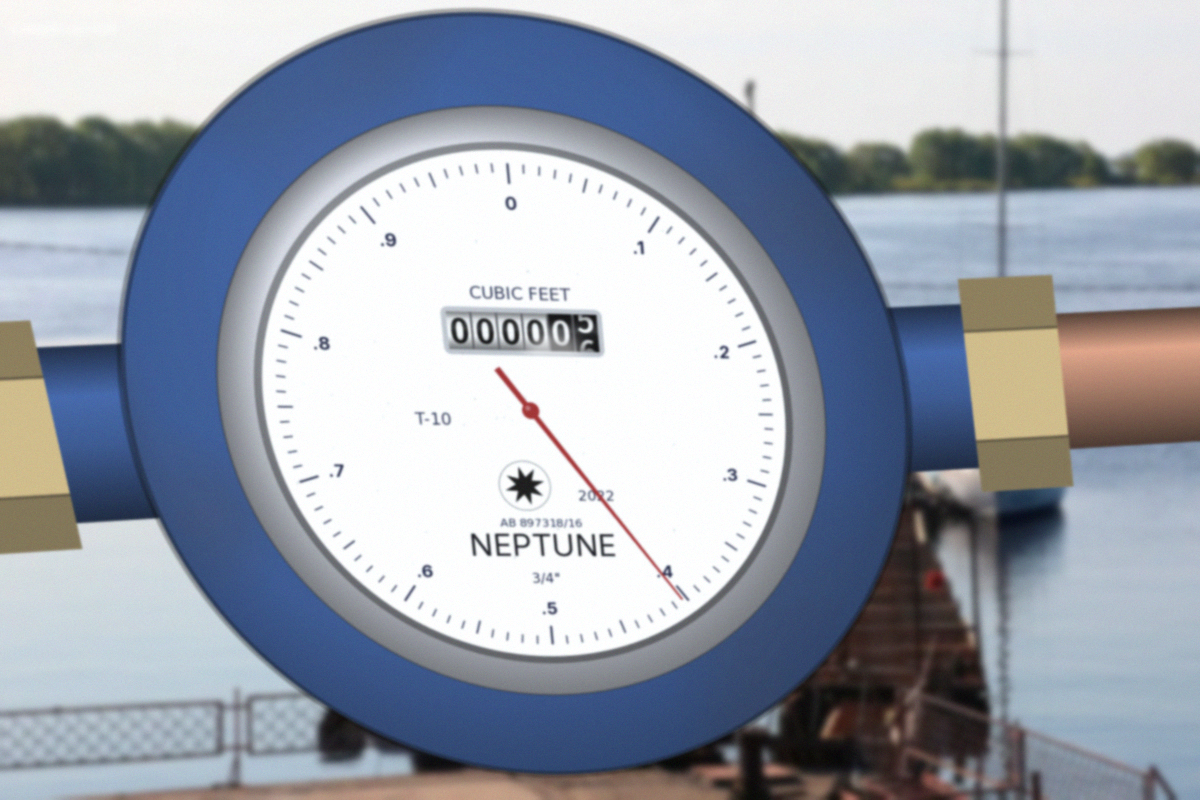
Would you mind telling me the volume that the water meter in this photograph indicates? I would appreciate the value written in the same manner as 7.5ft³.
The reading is 5.40ft³
